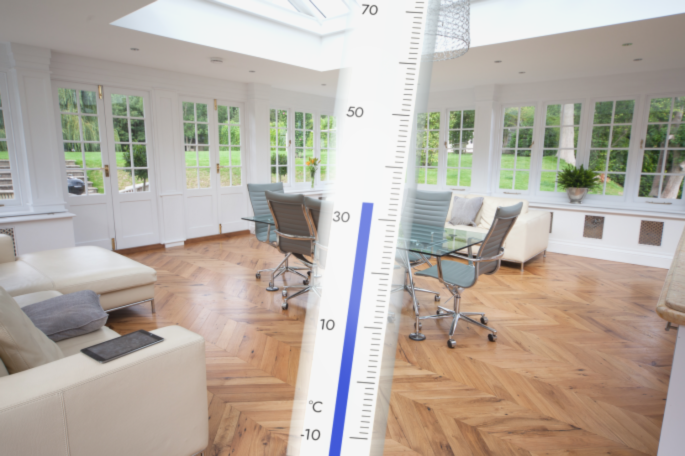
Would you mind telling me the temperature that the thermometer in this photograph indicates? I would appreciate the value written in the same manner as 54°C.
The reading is 33°C
